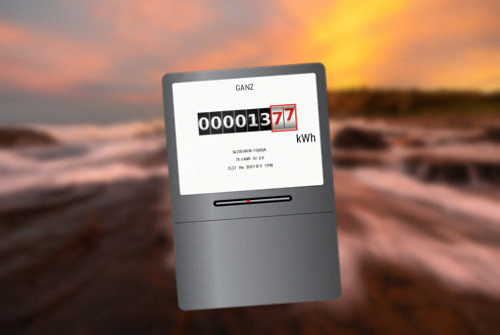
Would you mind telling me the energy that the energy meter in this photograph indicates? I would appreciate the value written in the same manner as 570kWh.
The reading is 13.77kWh
